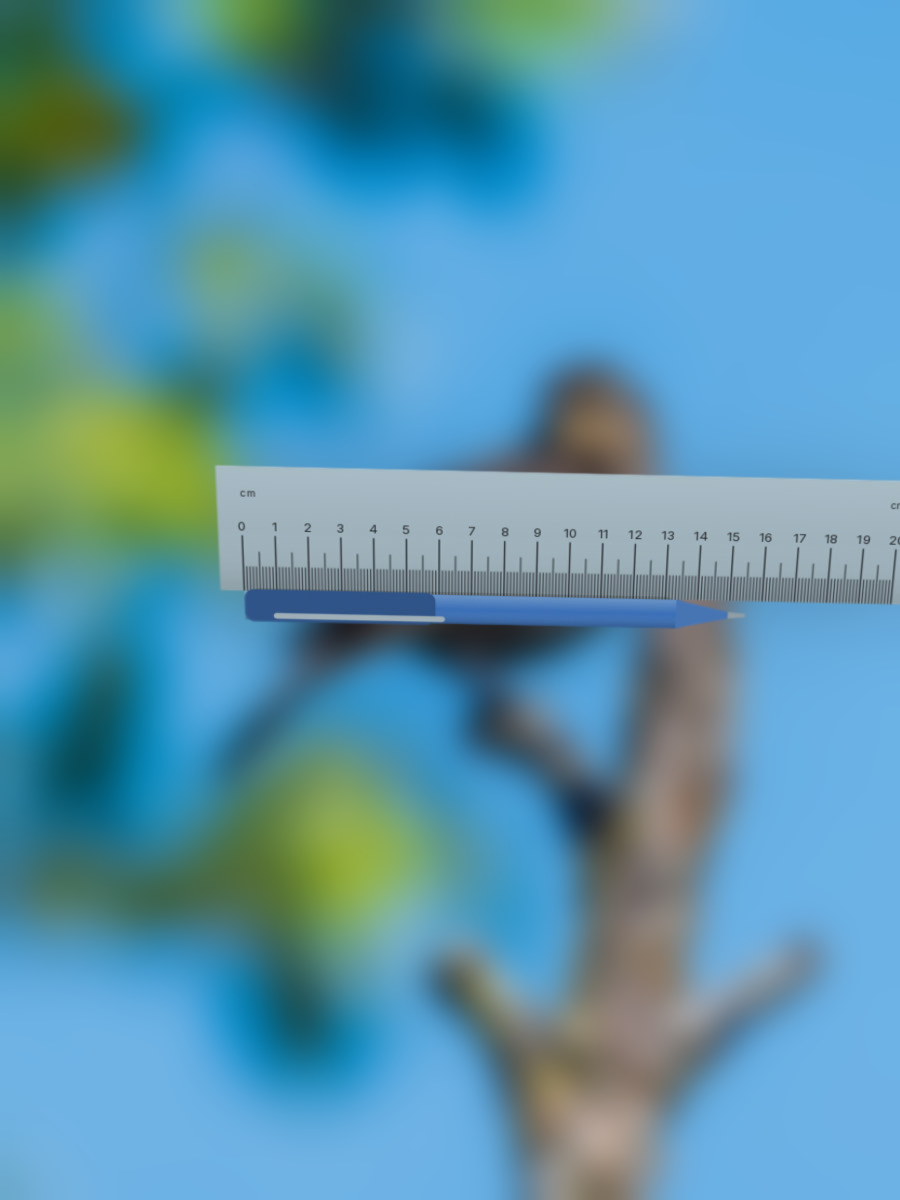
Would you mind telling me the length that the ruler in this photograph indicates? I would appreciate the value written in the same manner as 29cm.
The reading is 15.5cm
